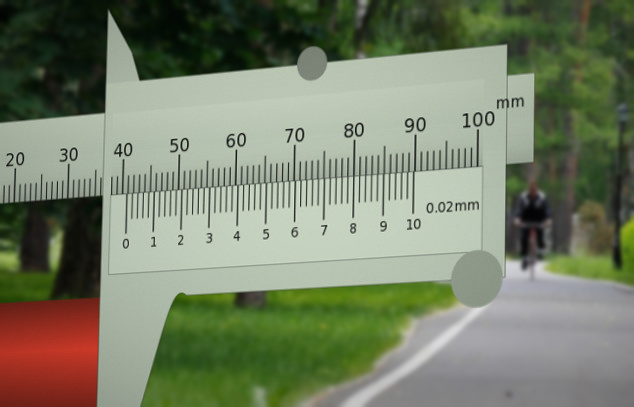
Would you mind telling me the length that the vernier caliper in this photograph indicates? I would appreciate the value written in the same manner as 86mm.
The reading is 40.8mm
